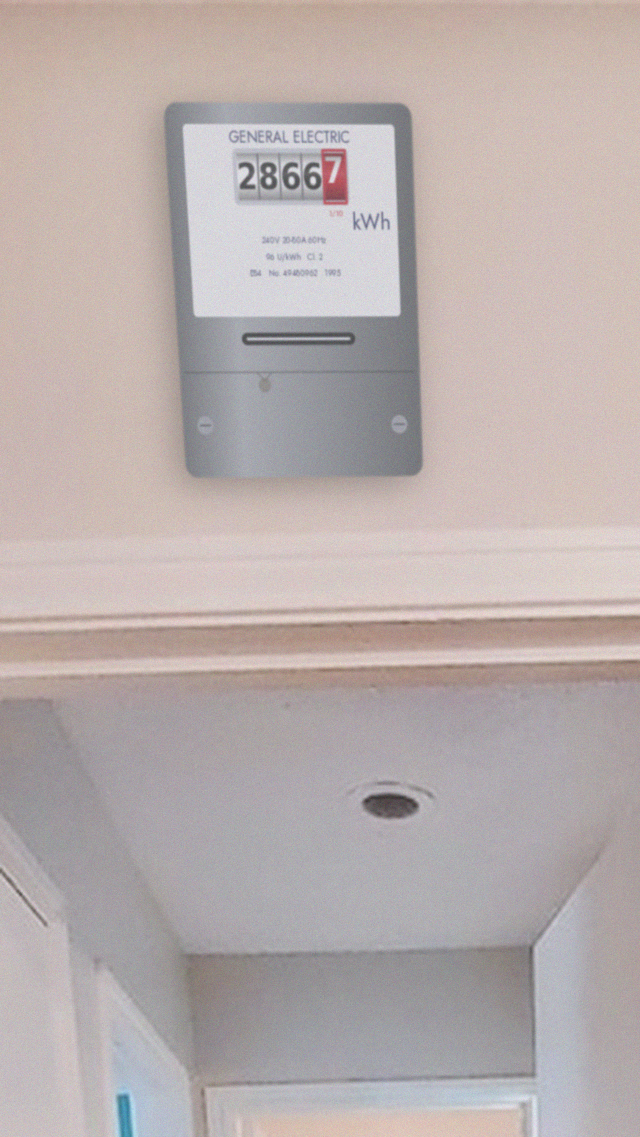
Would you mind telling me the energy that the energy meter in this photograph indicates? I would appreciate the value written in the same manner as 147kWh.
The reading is 2866.7kWh
